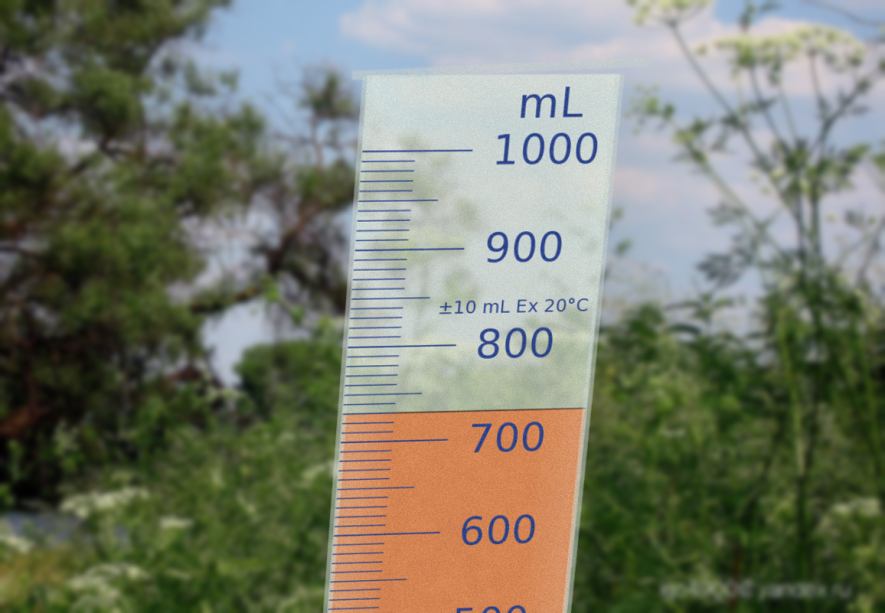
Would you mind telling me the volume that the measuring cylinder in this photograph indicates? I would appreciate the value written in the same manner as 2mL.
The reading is 730mL
